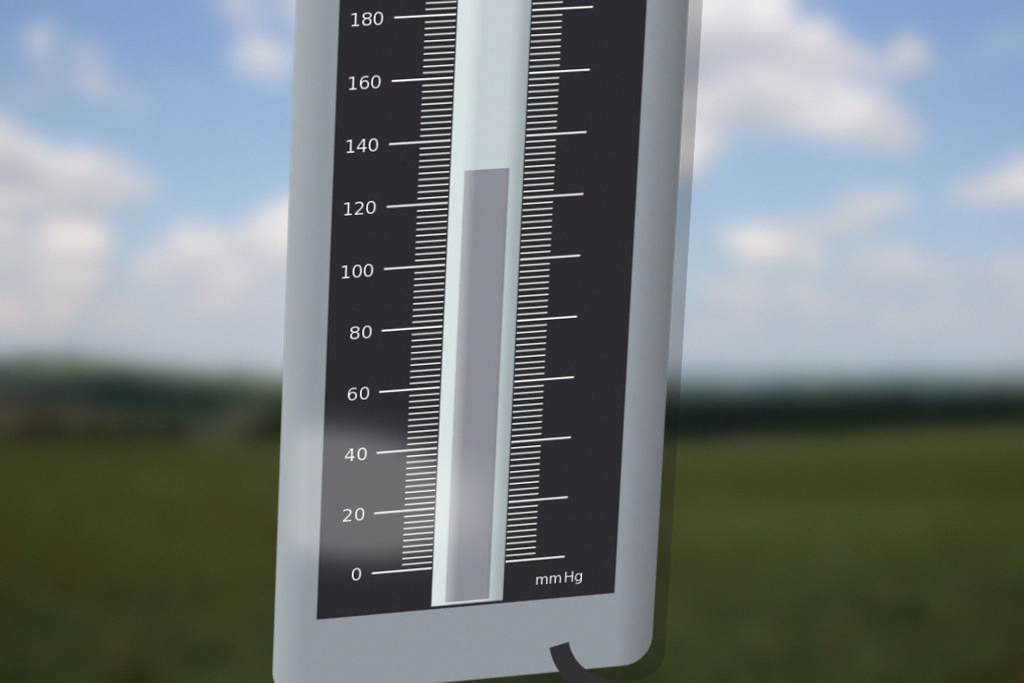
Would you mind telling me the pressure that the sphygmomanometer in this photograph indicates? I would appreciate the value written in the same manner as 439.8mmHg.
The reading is 130mmHg
